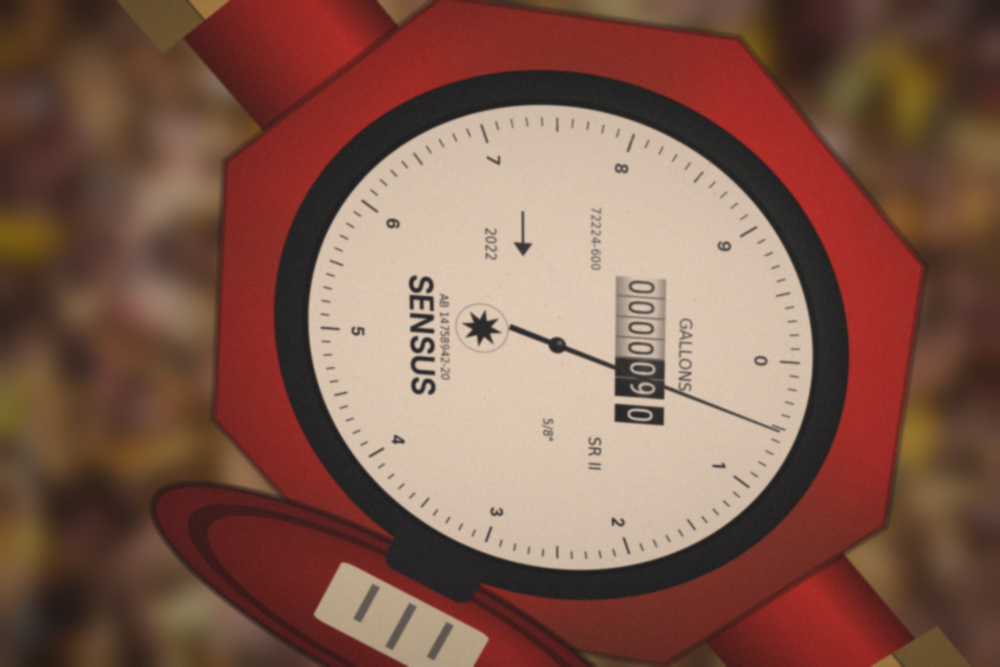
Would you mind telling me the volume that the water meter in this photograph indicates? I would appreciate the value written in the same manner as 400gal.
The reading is 90.5gal
